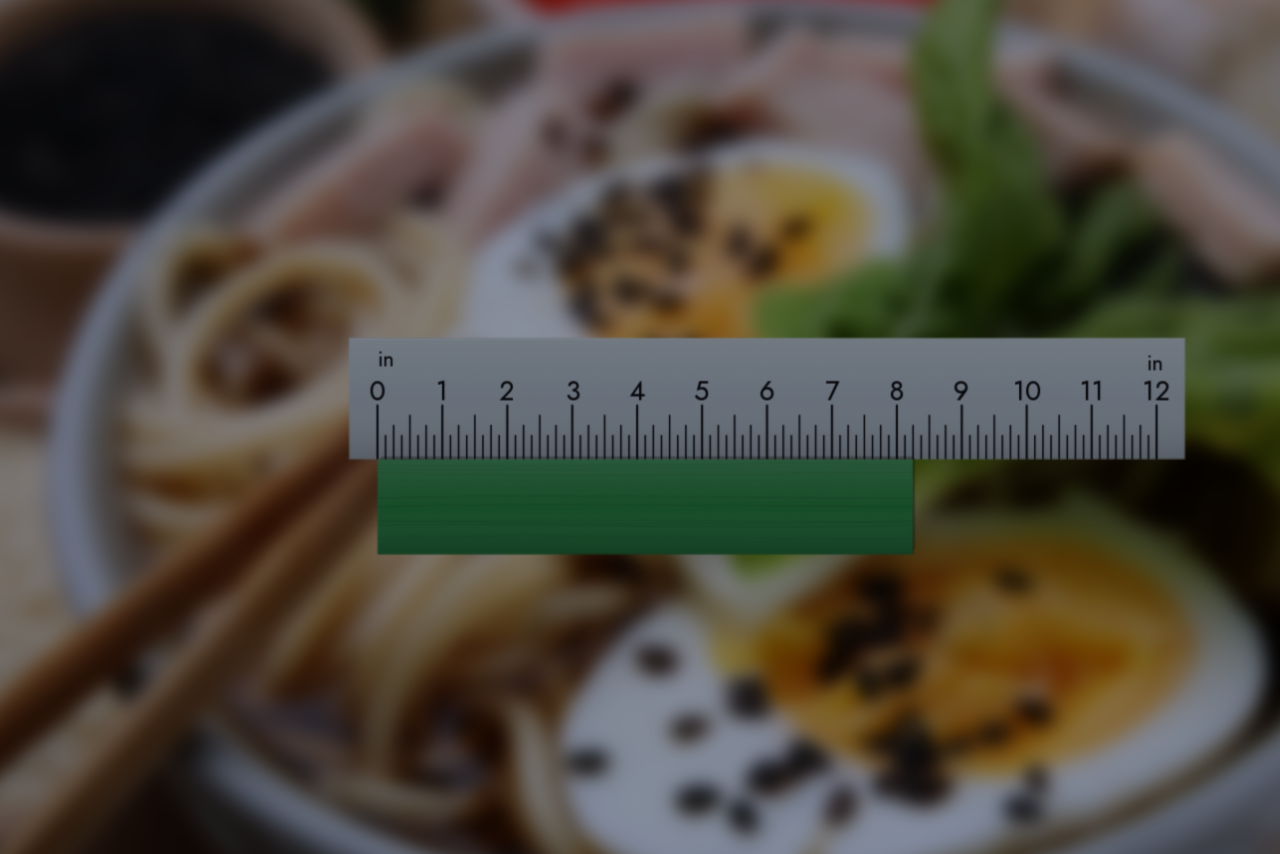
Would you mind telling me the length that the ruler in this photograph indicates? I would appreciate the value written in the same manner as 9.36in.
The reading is 8.25in
